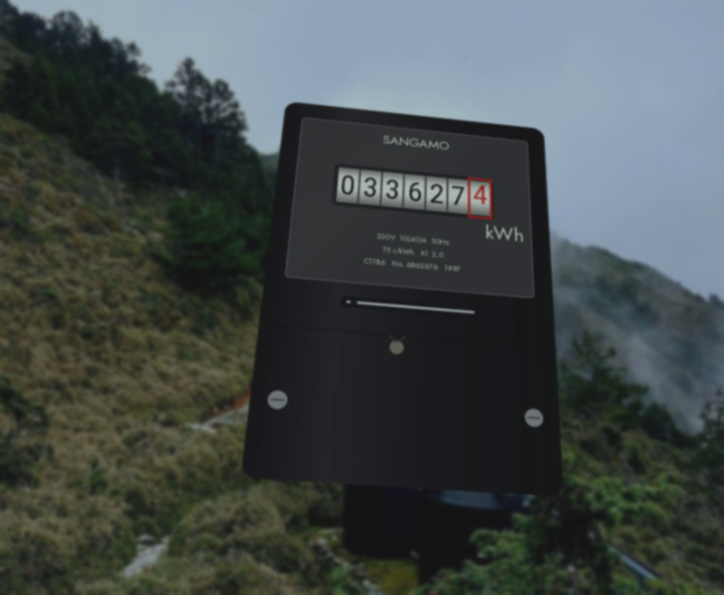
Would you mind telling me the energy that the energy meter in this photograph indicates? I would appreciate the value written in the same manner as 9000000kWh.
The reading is 33627.4kWh
